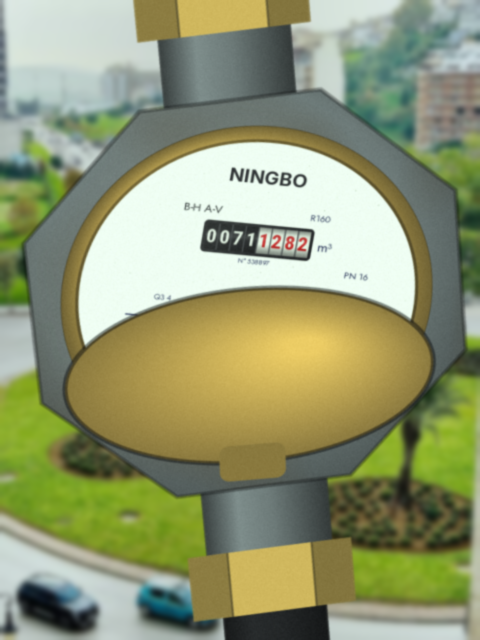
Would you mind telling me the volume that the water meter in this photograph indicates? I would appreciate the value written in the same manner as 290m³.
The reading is 71.1282m³
